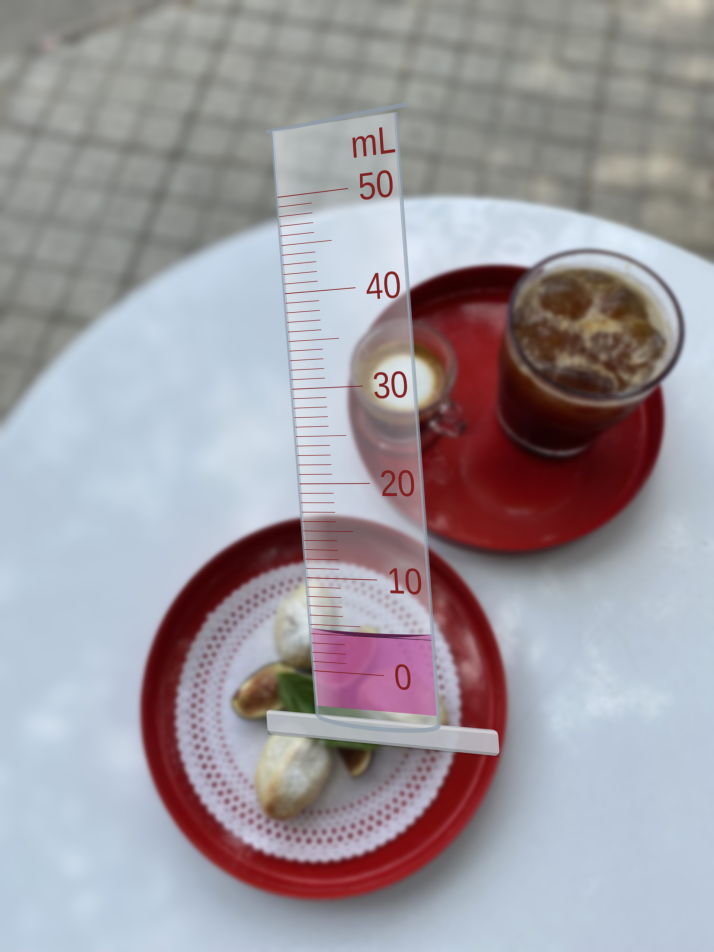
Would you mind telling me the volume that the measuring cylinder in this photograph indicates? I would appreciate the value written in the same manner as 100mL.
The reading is 4mL
